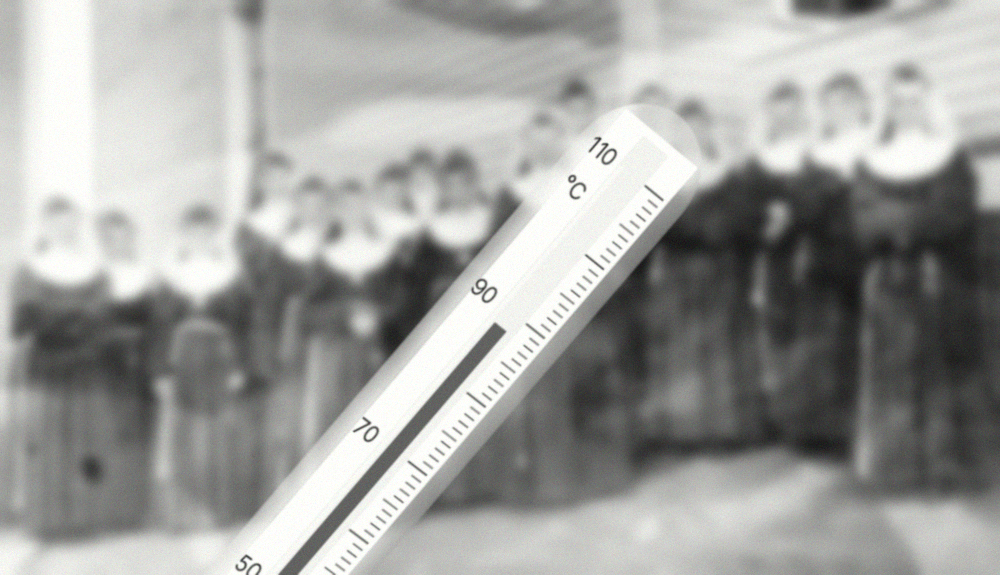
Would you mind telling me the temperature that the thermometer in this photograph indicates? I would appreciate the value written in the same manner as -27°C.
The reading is 88°C
